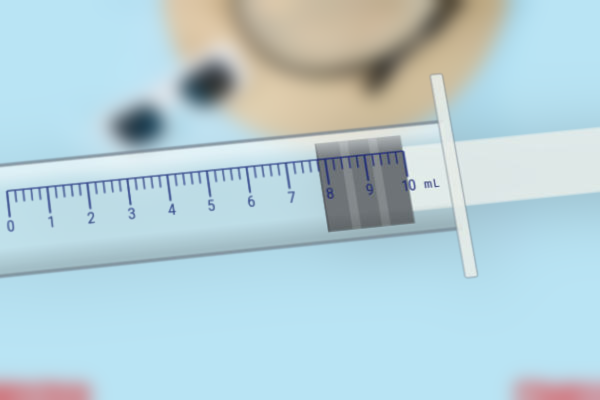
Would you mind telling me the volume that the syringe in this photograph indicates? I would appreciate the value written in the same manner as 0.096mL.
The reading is 7.8mL
